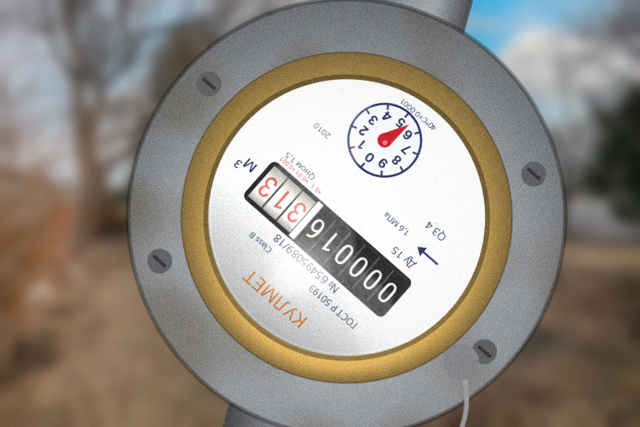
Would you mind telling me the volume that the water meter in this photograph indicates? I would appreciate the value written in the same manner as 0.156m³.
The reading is 16.3135m³
